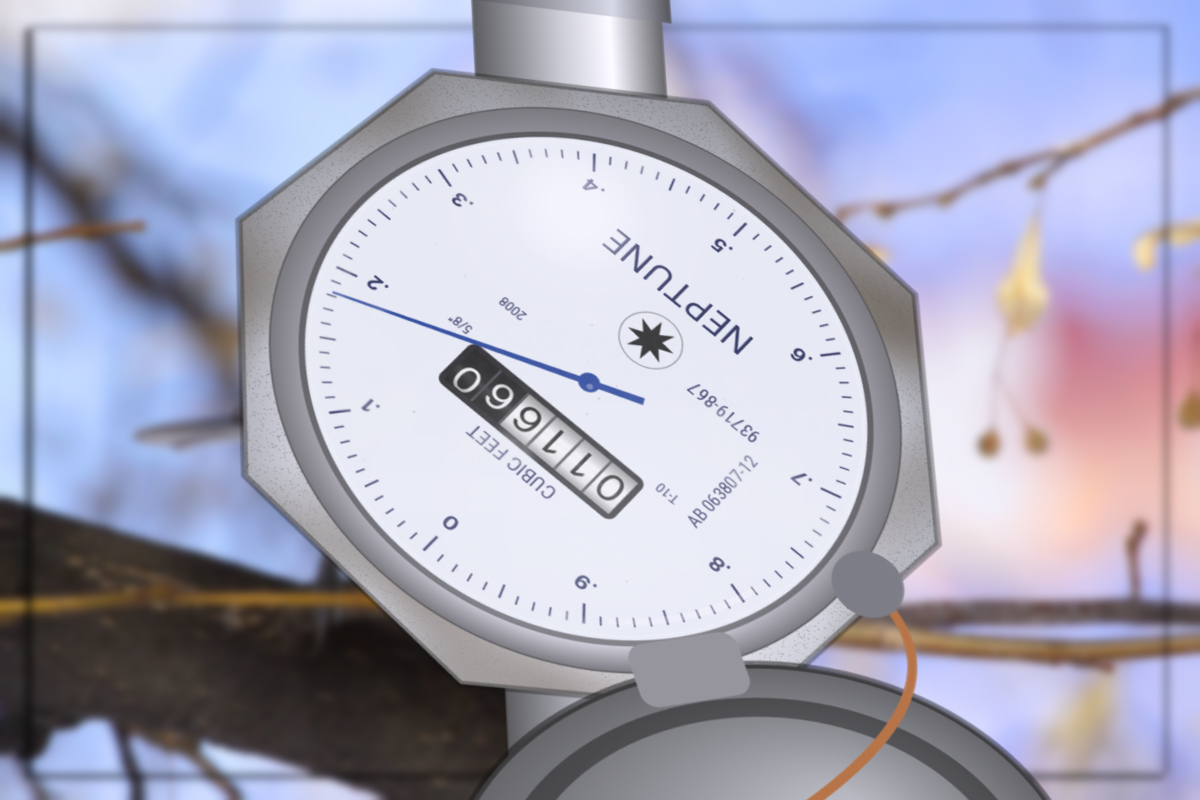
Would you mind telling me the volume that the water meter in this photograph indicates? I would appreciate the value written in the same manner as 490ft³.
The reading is 11660.18ft³
